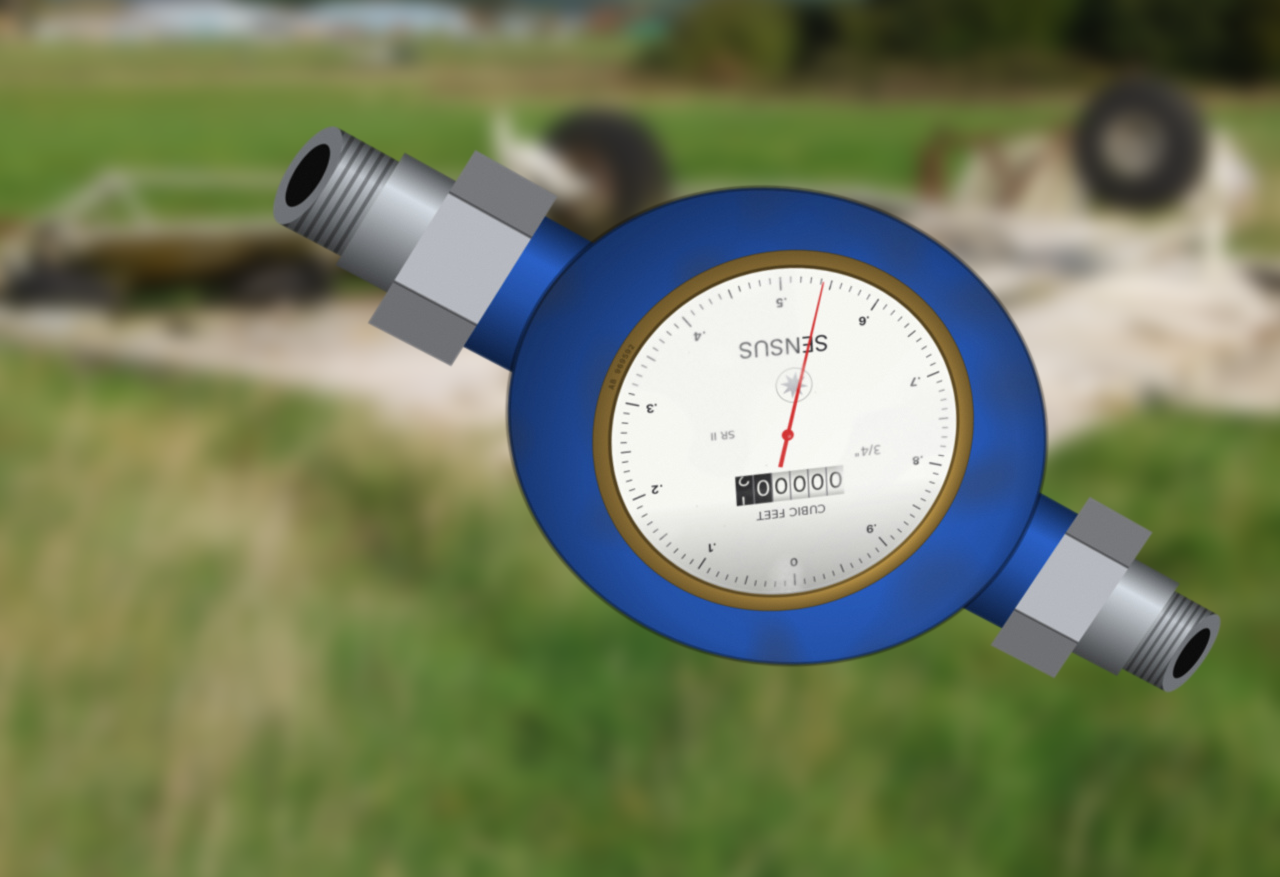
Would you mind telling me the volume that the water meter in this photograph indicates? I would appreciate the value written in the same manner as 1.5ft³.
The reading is 1.54ft³
